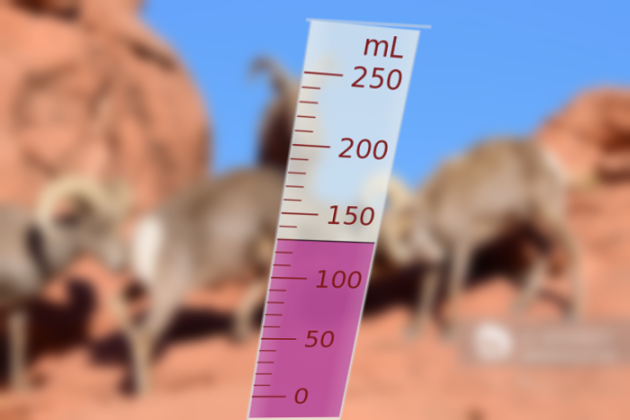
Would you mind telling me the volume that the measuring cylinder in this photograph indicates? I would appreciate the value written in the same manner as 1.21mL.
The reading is 130mL
